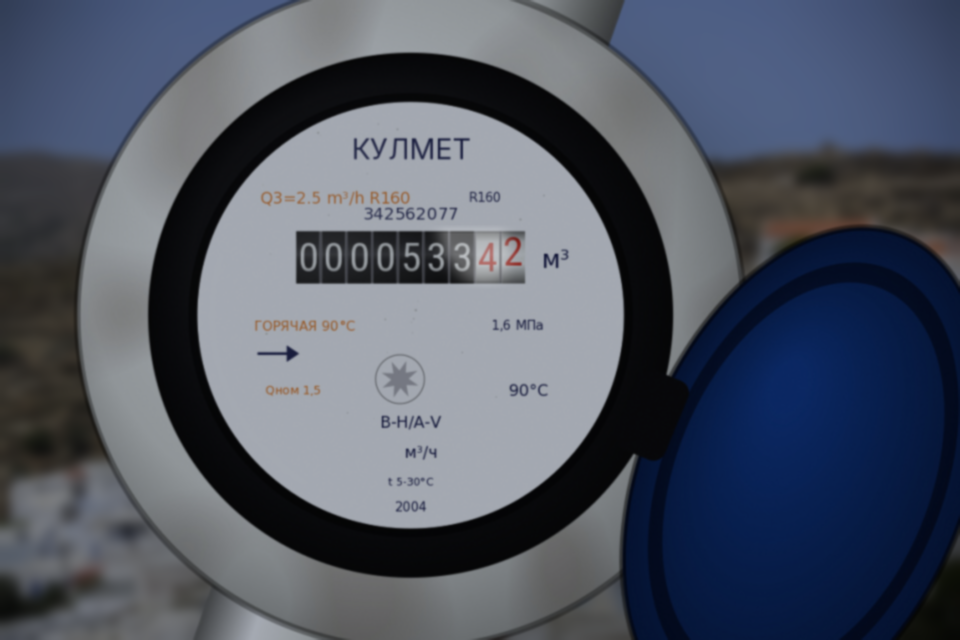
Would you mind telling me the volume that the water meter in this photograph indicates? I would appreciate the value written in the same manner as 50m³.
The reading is 533.42m³
